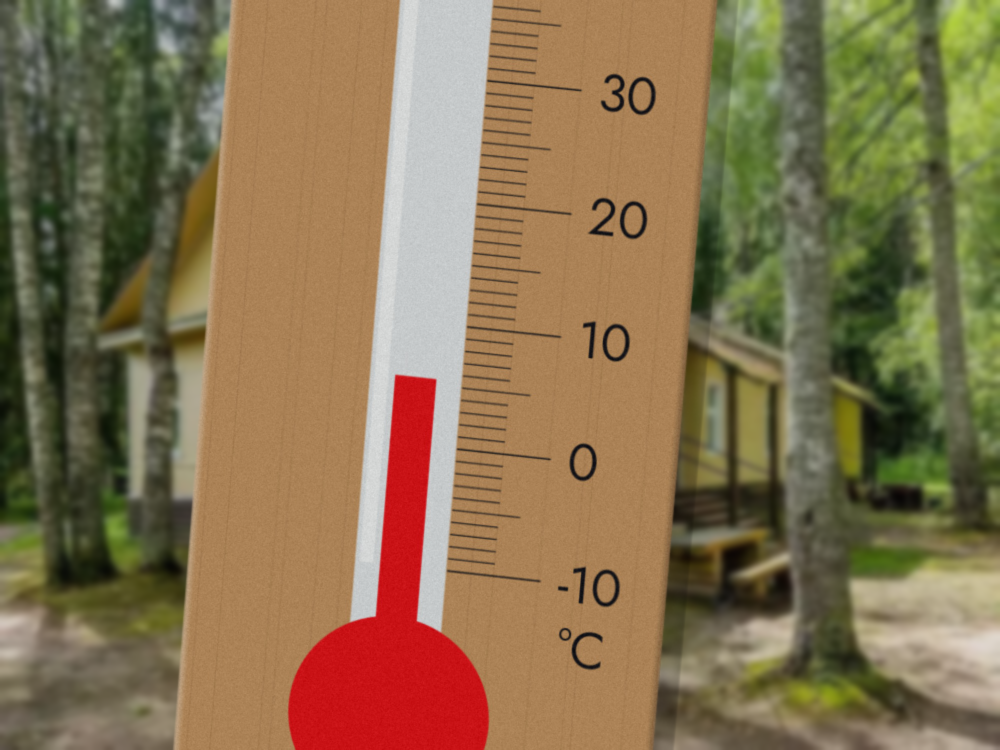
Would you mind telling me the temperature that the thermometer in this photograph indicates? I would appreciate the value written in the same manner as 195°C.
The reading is 5.5°C
